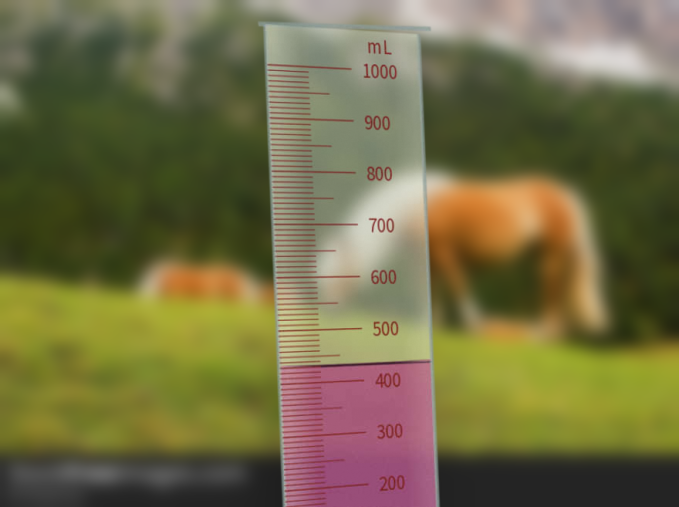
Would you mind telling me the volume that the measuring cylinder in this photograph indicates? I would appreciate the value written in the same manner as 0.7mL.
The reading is 430mL
